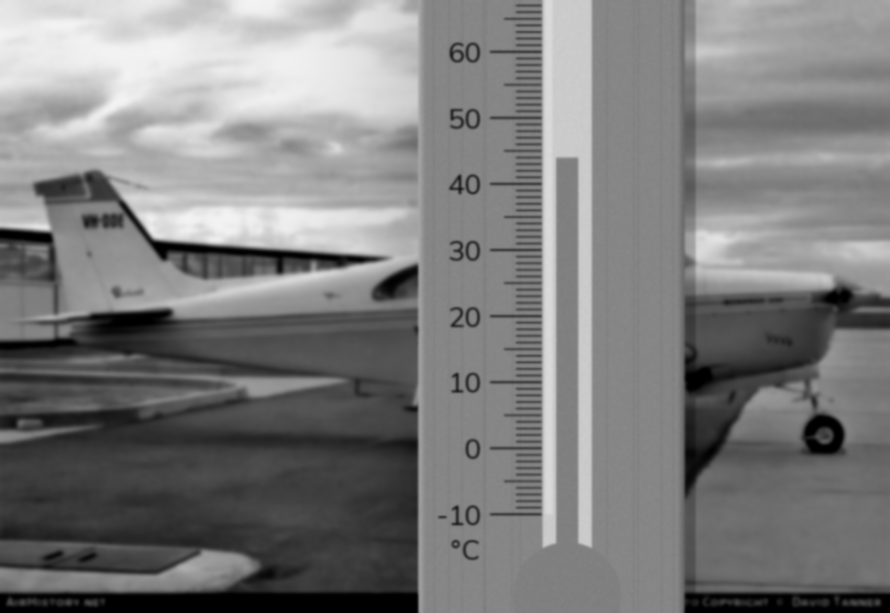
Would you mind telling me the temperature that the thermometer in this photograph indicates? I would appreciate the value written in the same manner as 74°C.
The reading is 44°C
